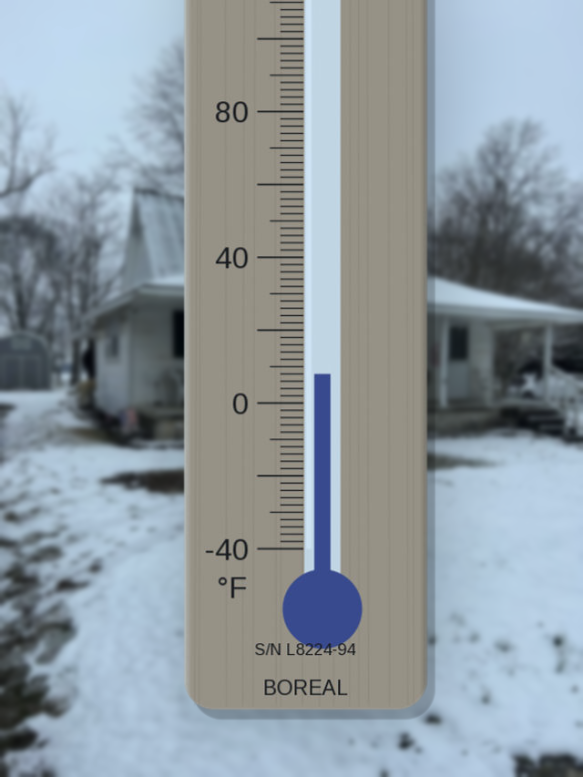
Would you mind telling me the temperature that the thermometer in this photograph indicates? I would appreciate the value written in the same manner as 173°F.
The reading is 8°F
